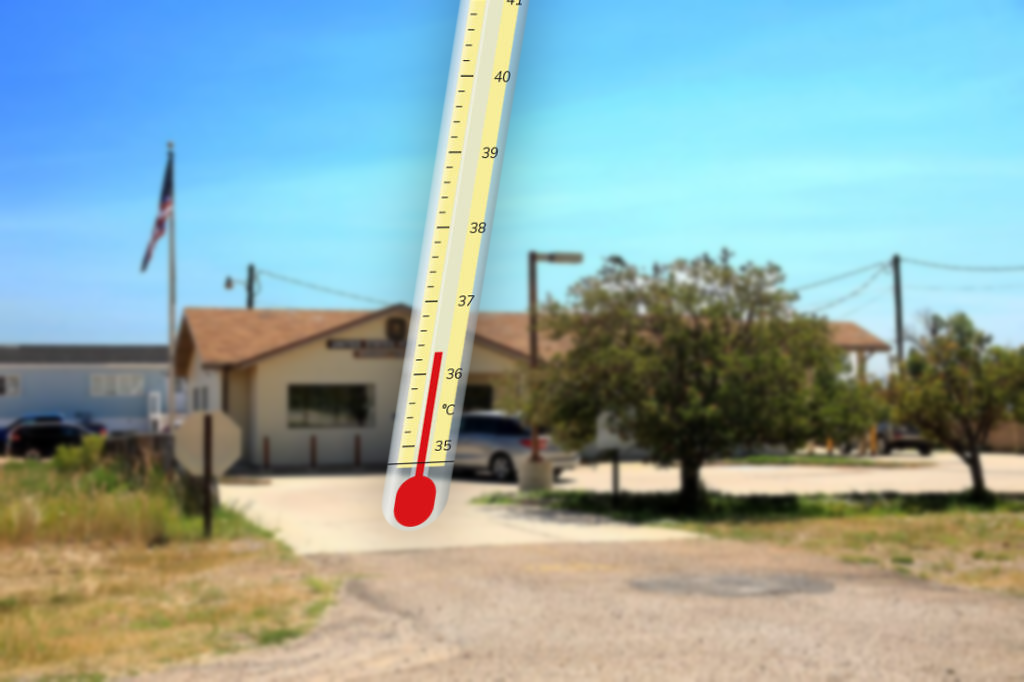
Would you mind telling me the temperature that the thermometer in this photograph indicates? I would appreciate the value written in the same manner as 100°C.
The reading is 36.3°C
